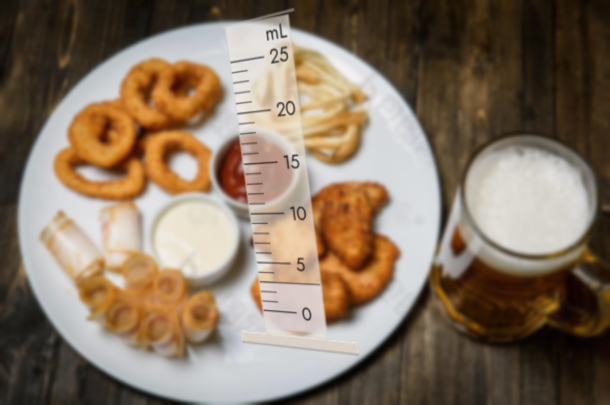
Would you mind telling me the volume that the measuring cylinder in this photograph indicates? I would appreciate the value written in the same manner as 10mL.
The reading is 3mL
